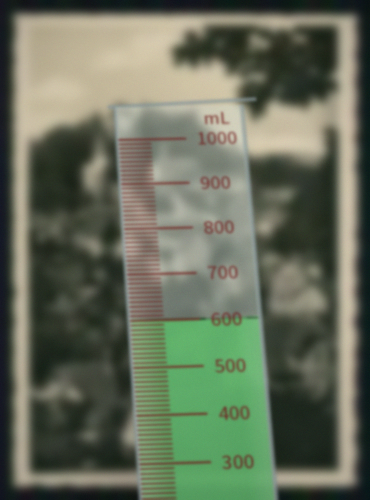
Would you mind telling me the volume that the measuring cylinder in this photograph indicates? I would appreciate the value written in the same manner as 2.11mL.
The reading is 600mL
